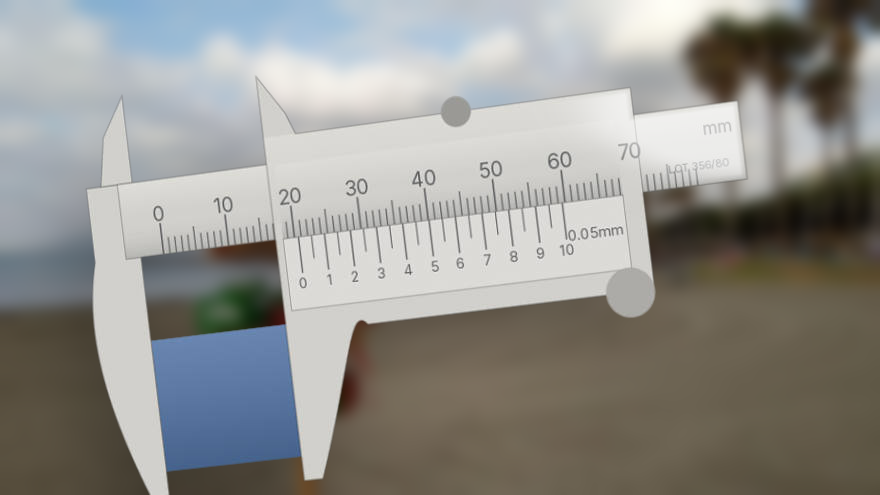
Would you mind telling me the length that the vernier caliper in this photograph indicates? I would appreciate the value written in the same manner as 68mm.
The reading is 20.6mm
